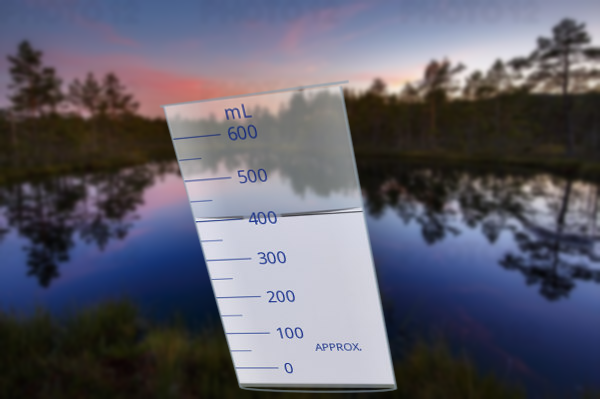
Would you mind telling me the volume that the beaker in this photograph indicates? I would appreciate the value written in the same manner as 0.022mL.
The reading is 400mL
